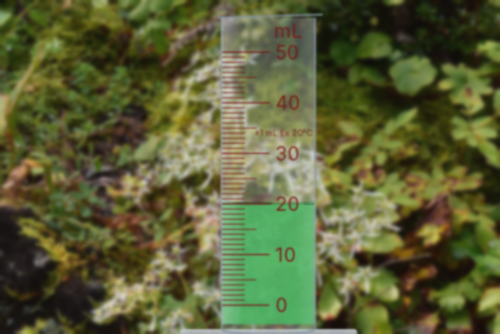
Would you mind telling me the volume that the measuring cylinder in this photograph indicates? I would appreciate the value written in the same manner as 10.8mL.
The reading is 20mL
